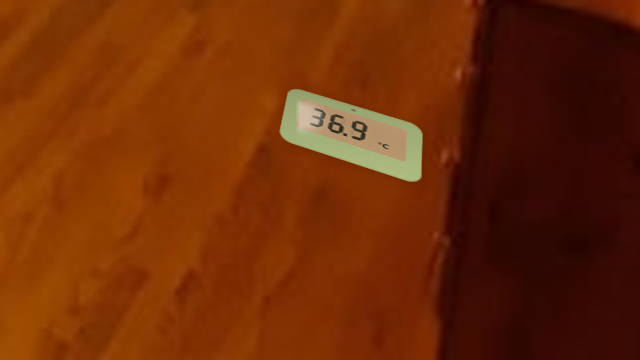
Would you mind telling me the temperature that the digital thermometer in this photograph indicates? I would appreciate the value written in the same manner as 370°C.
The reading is 36.9°C
